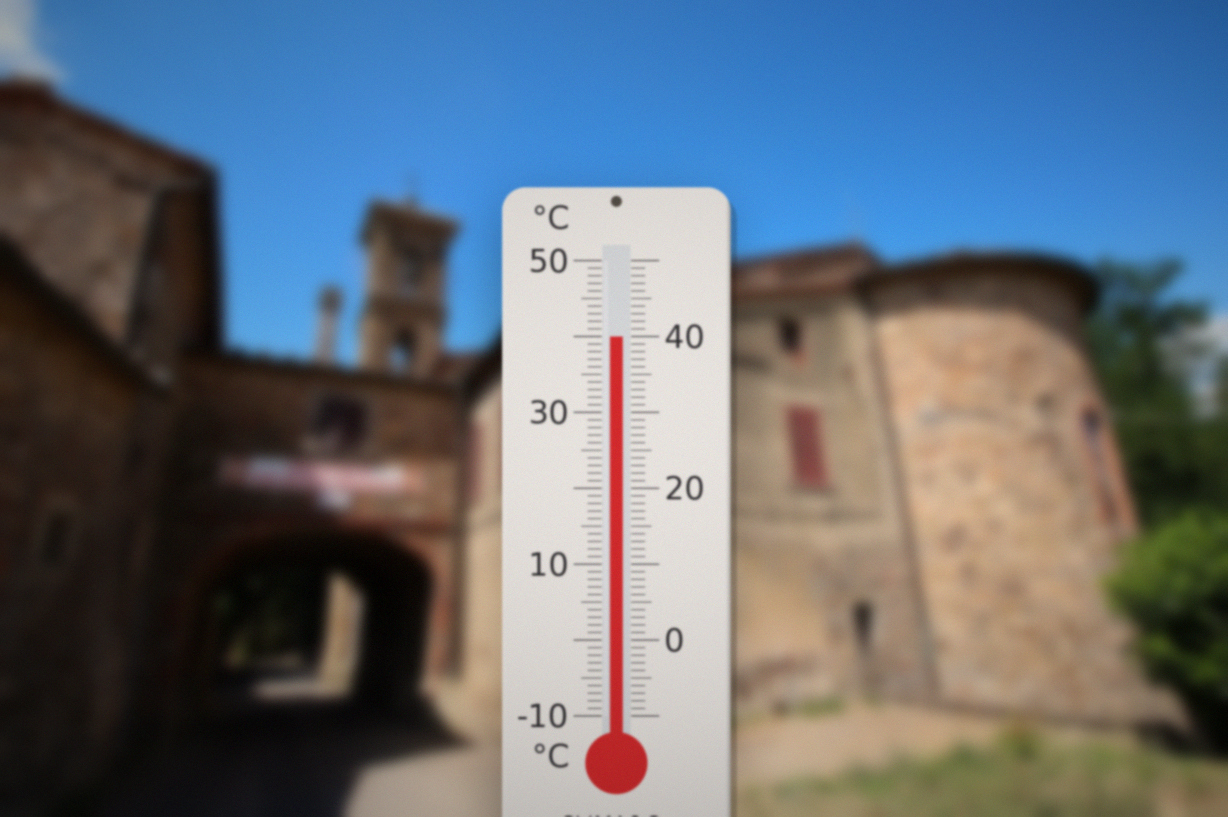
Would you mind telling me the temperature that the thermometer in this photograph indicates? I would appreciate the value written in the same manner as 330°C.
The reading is 40°C
